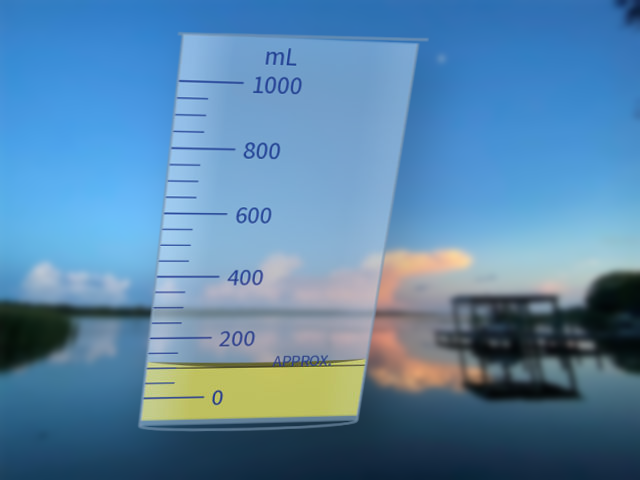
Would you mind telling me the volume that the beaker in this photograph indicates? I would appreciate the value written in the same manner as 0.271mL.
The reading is 100mL
